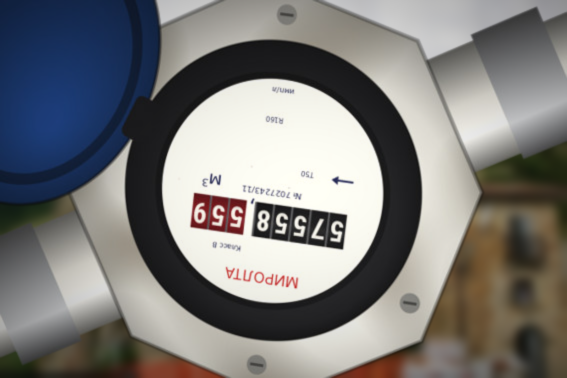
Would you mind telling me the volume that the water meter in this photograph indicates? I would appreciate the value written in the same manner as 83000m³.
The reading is 57558.559m³
